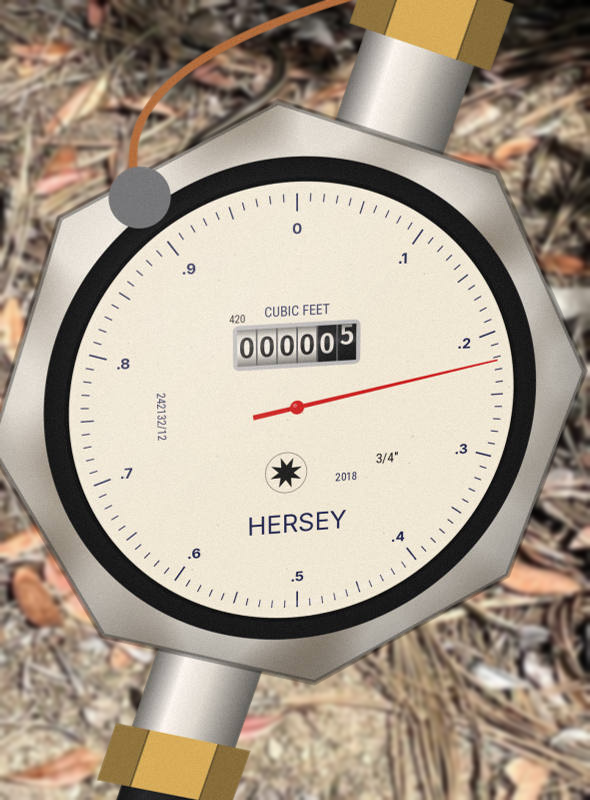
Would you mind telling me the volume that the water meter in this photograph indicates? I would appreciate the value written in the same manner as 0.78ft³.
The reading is 5.22ft³
